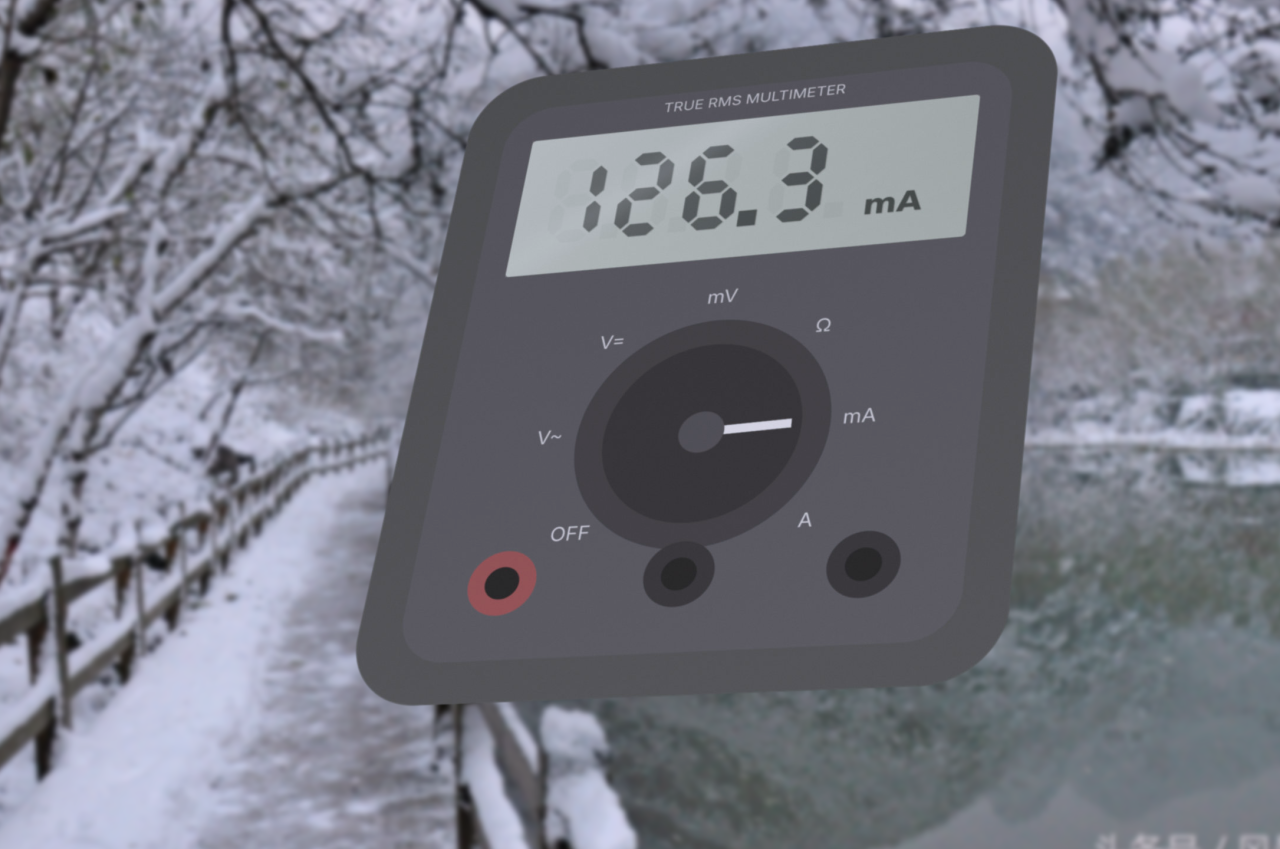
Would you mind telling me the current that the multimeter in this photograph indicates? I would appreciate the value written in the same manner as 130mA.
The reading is 126.3mA
